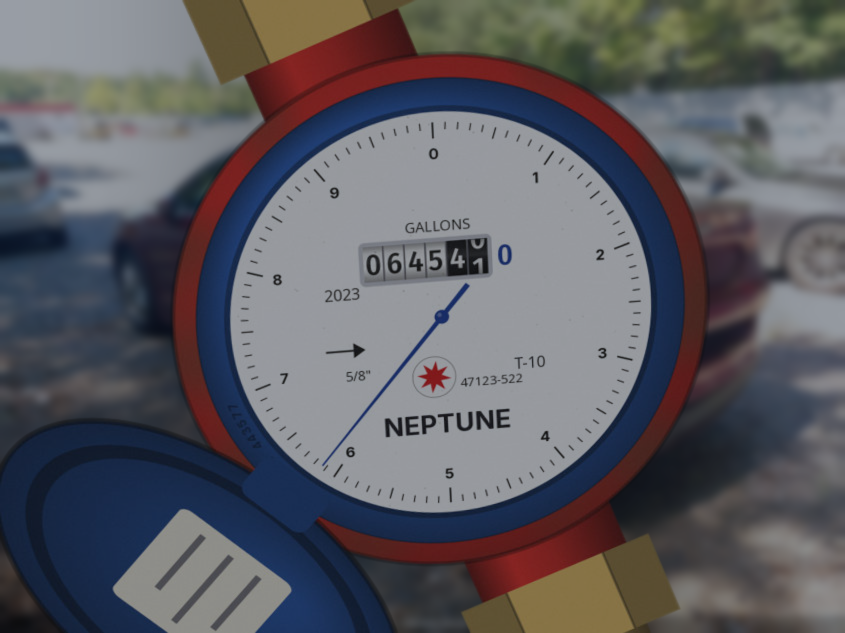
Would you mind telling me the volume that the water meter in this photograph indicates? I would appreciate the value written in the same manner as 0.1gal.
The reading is 645406.1gal
